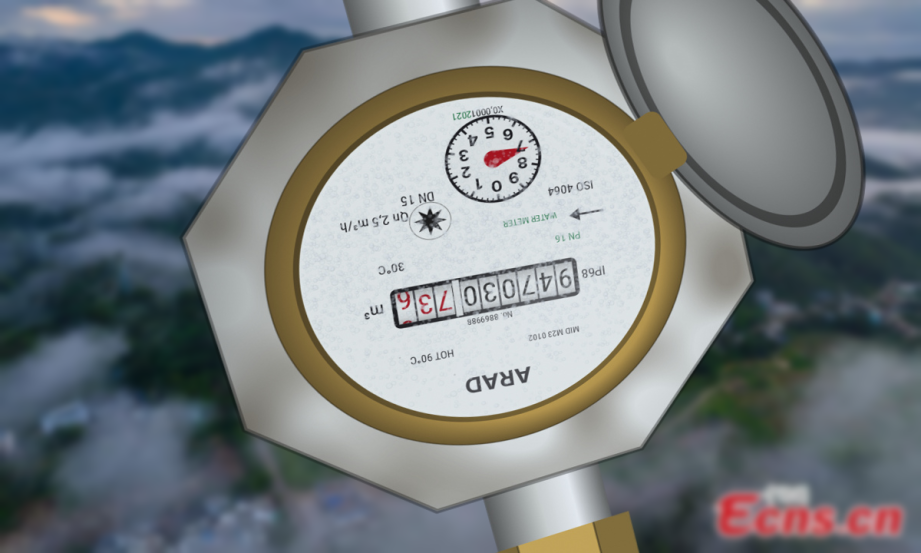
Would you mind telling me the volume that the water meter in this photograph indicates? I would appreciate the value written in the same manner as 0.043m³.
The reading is 947030.7357m³
